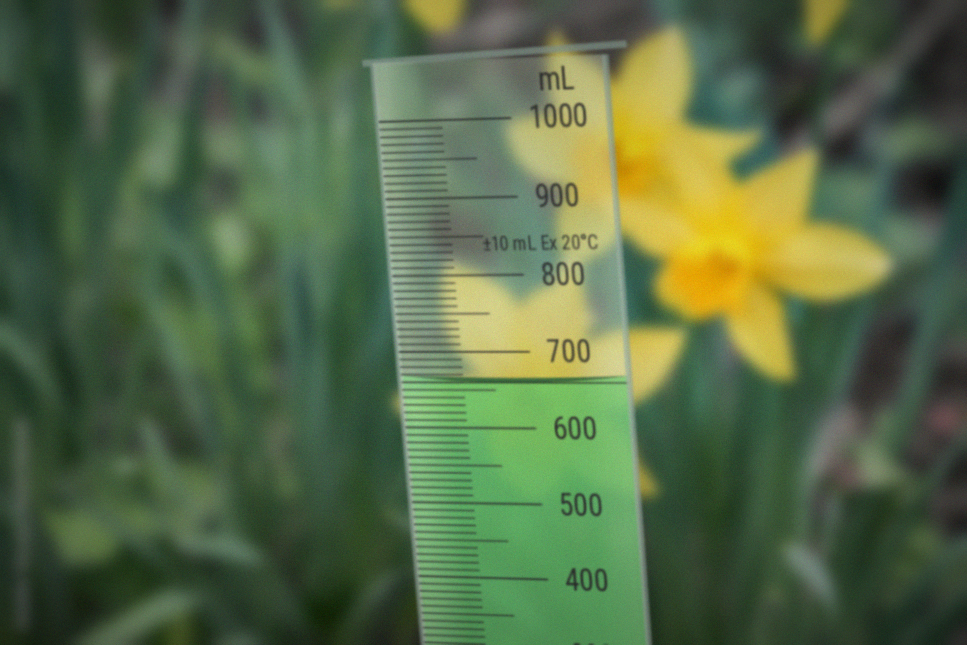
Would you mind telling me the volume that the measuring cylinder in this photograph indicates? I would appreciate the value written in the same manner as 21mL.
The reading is 660mL
